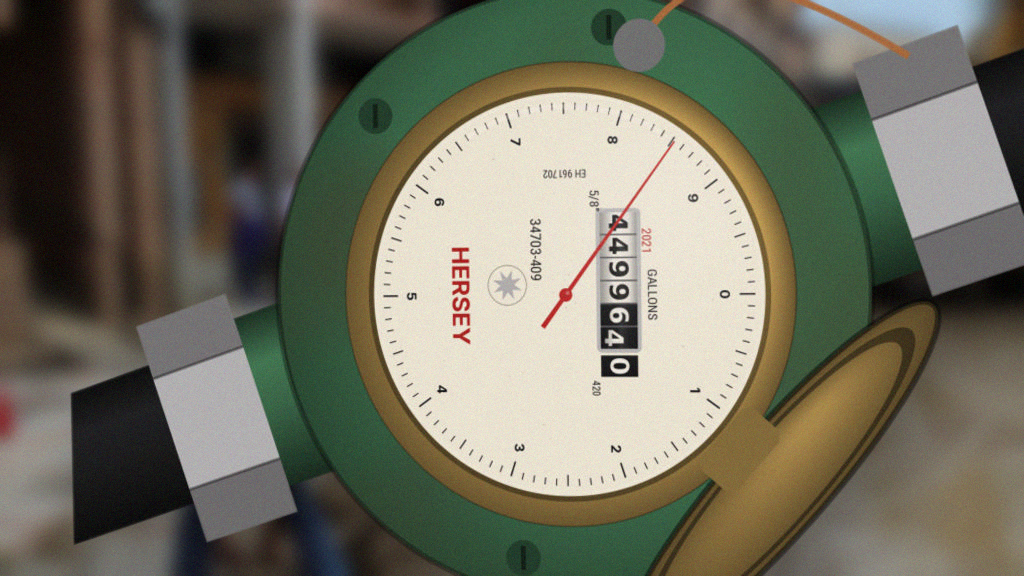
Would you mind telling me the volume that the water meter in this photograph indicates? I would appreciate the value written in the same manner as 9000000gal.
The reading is 4499638.5gal
